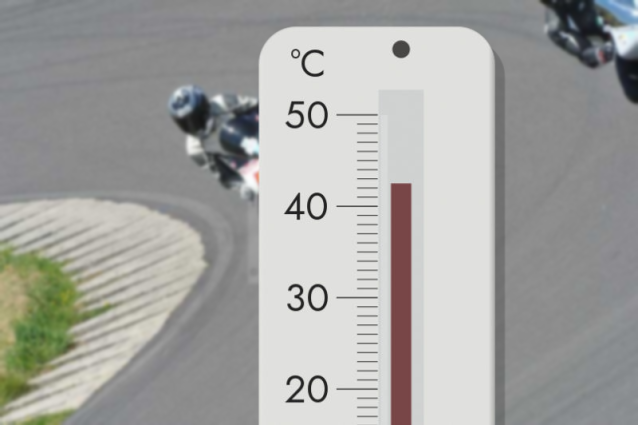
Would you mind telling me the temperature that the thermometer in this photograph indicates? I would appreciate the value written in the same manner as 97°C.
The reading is 42.5°C
